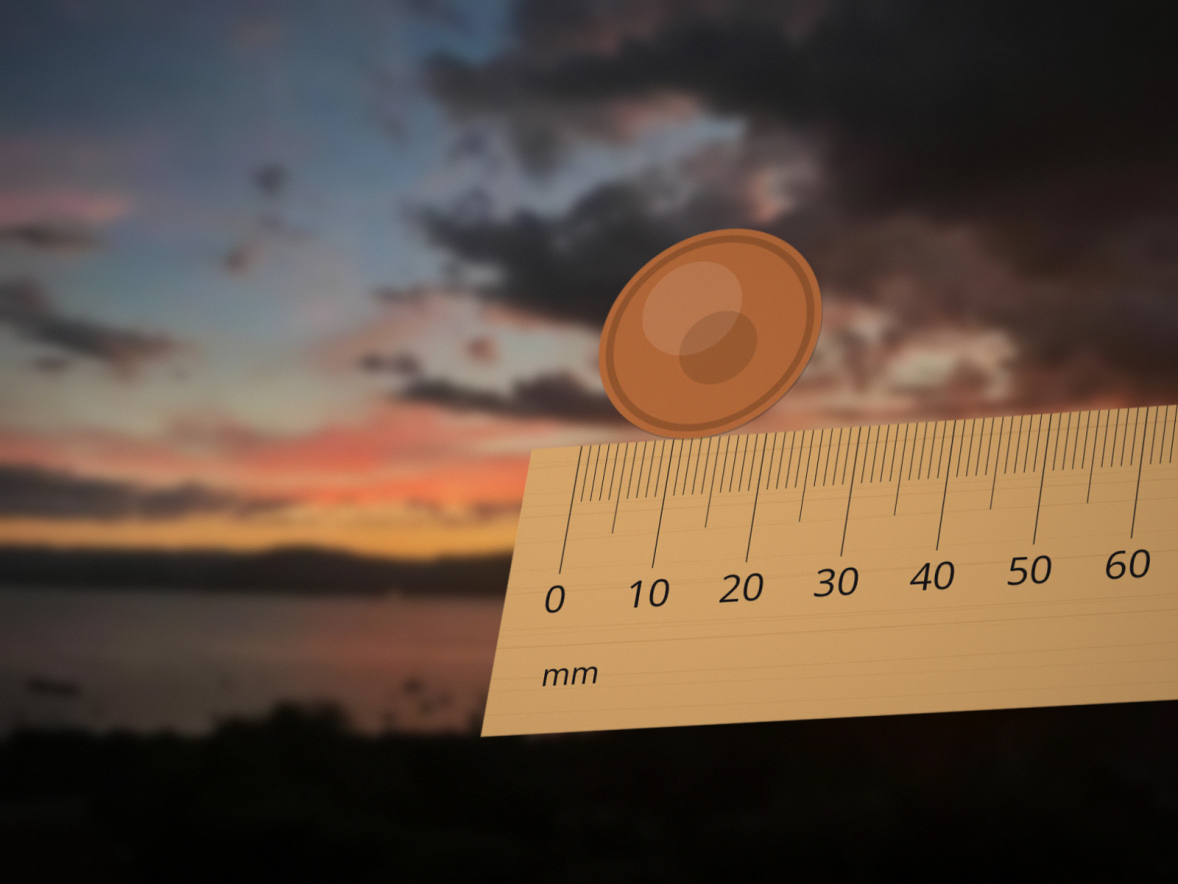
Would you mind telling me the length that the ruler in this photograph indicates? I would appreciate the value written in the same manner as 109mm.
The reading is 24mm
